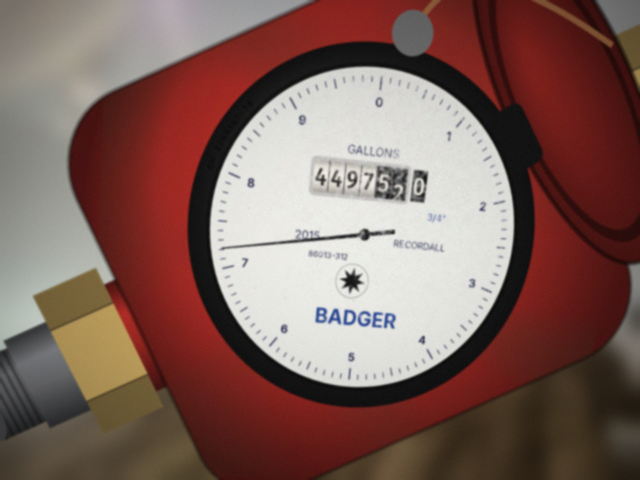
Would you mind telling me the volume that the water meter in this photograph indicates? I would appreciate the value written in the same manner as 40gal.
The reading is 4497517.2gal
